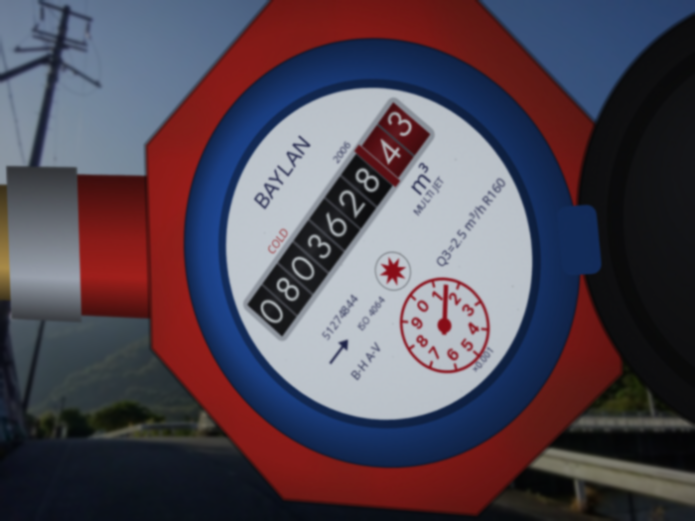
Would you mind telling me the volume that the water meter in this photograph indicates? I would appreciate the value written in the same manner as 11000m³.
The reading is 803628.431m³
